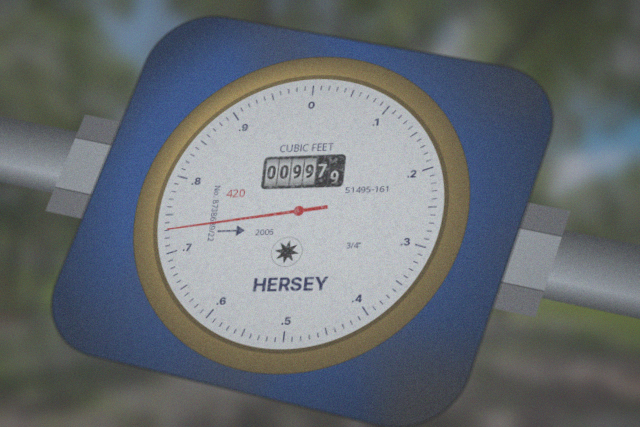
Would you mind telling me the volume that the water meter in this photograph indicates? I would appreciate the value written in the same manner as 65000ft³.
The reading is 9978.73ft³
